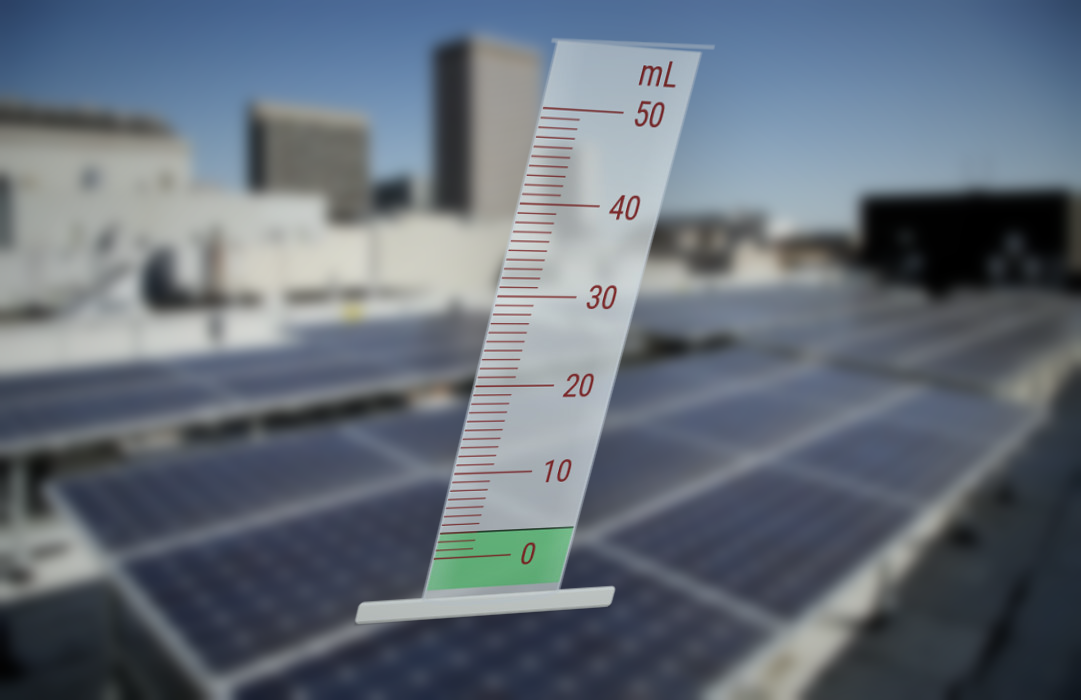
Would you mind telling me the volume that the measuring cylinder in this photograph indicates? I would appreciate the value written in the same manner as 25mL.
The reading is 3mL
